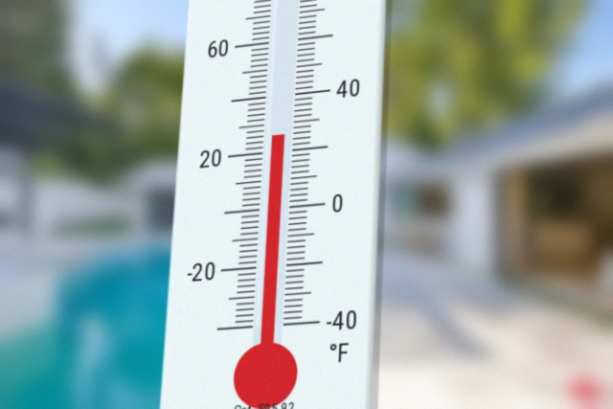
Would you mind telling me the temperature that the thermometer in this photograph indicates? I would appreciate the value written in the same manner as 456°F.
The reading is 26°F
